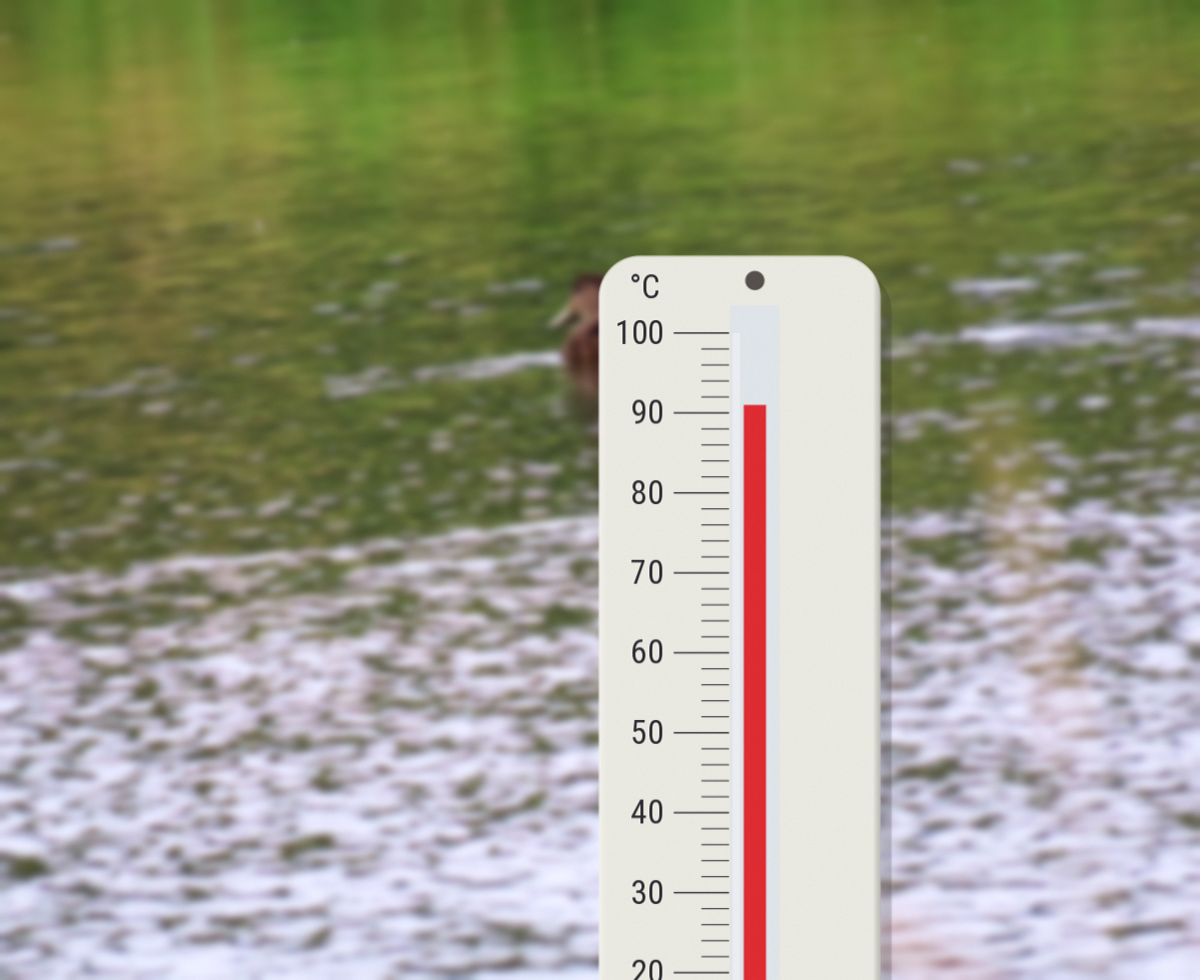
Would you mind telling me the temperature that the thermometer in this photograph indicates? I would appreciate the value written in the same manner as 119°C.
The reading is 91°C
